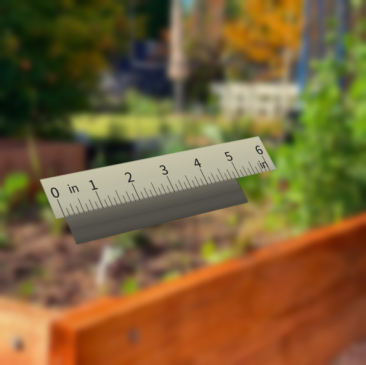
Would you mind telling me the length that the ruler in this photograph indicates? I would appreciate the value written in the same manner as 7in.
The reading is 4.875in
